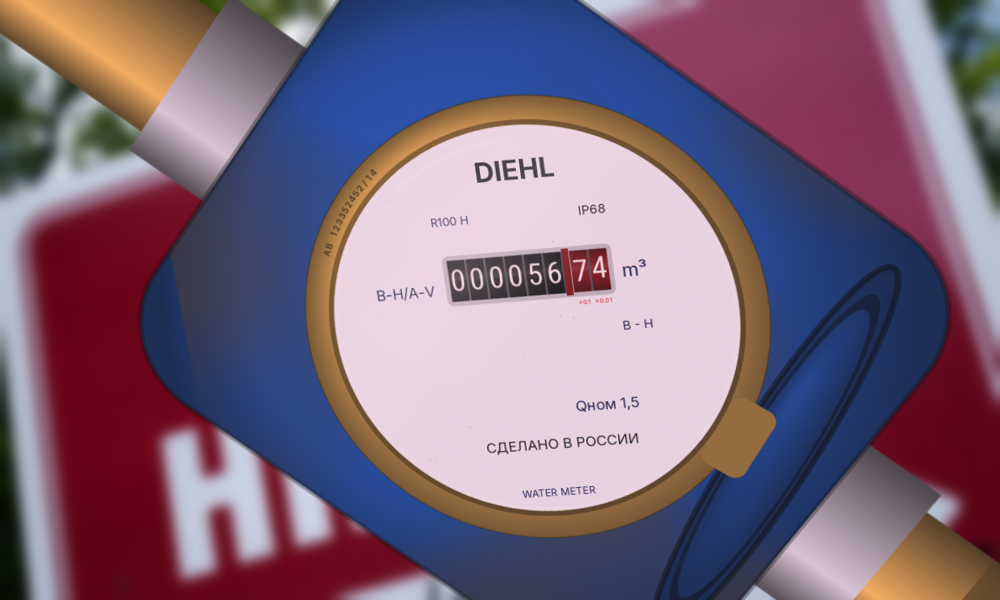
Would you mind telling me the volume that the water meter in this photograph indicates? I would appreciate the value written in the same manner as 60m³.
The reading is 56.74m³
